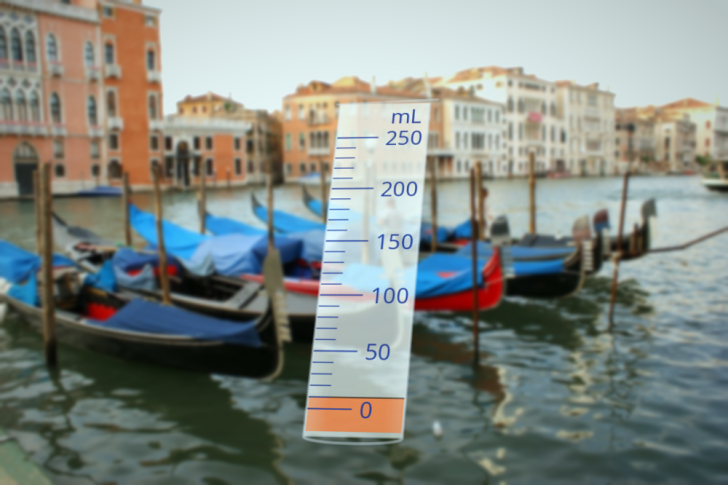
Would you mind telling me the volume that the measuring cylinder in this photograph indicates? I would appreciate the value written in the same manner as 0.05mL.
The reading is 10mL
